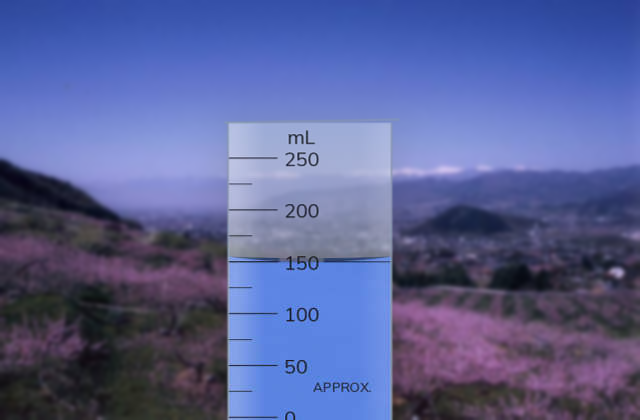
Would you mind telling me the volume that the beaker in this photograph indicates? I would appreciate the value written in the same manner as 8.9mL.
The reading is 150mL
